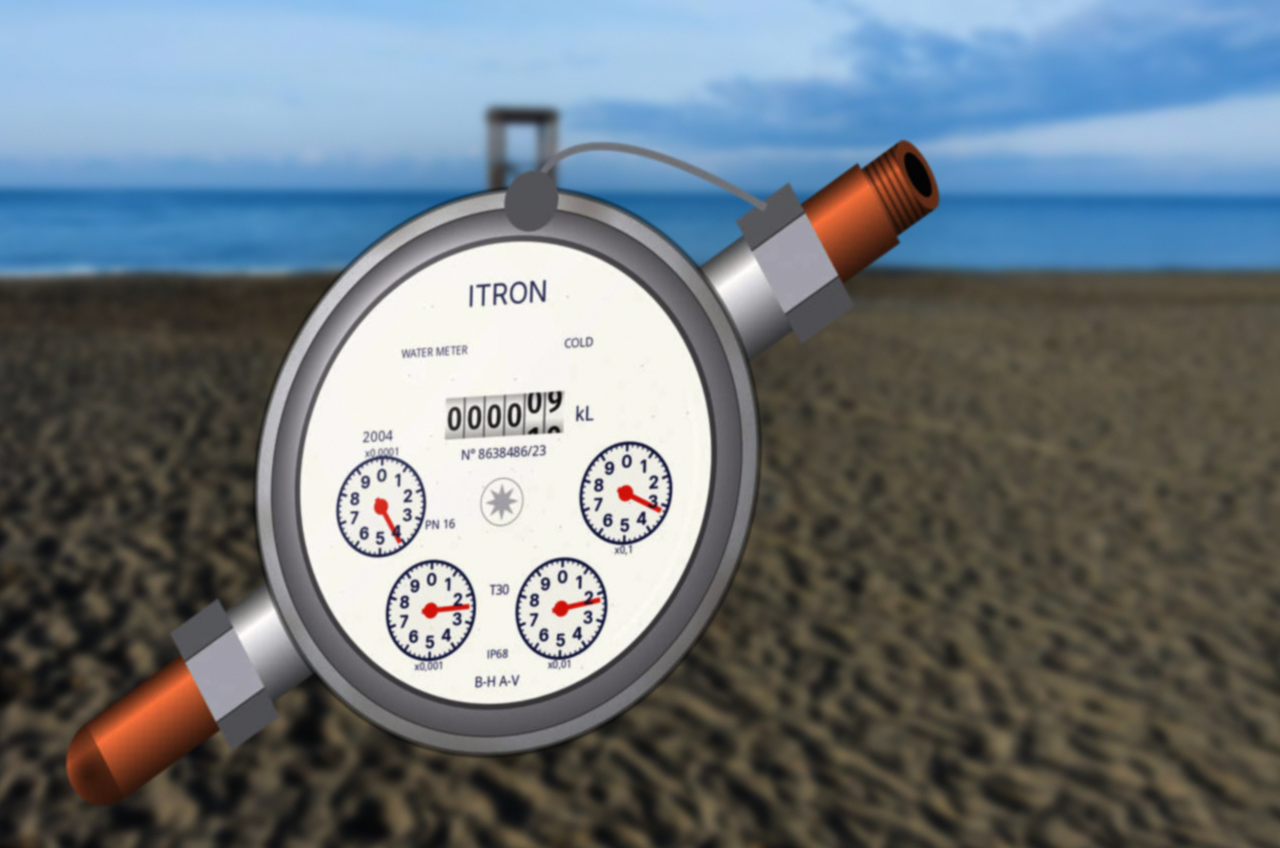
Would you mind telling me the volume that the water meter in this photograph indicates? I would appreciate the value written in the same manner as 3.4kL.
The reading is 9.3224kL
